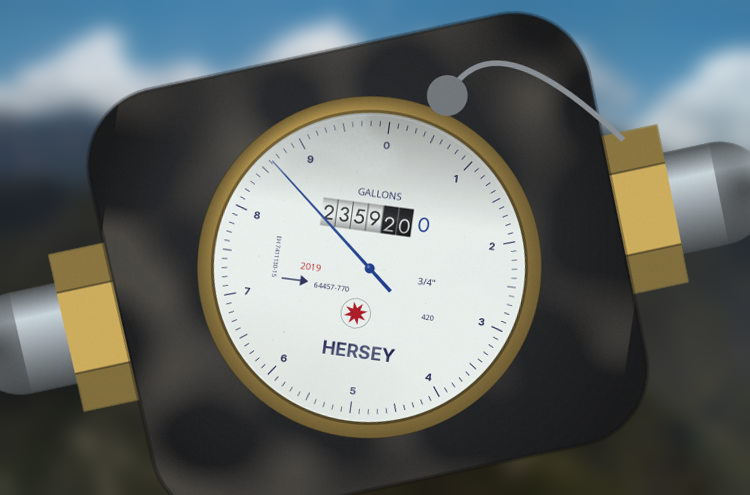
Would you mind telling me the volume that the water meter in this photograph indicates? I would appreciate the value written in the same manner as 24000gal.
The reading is 2359198.6gal
